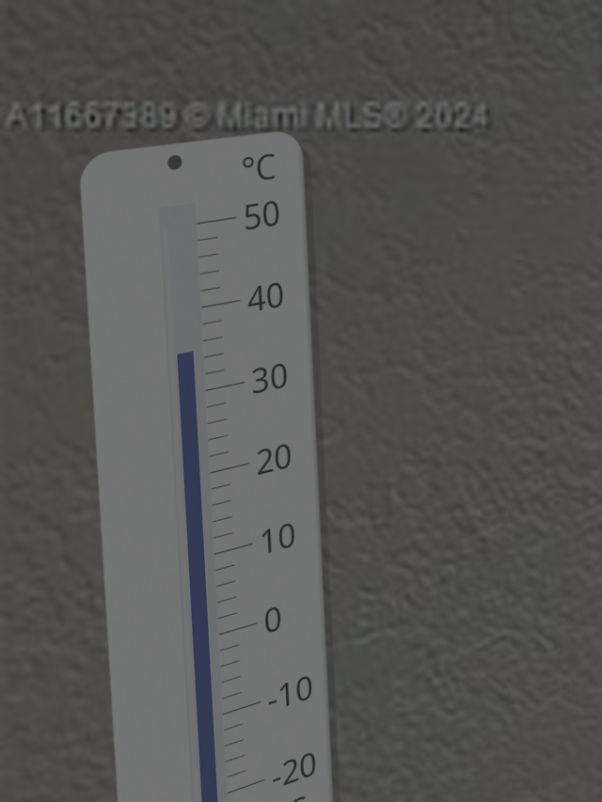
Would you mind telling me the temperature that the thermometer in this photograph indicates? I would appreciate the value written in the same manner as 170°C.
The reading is 35°C
